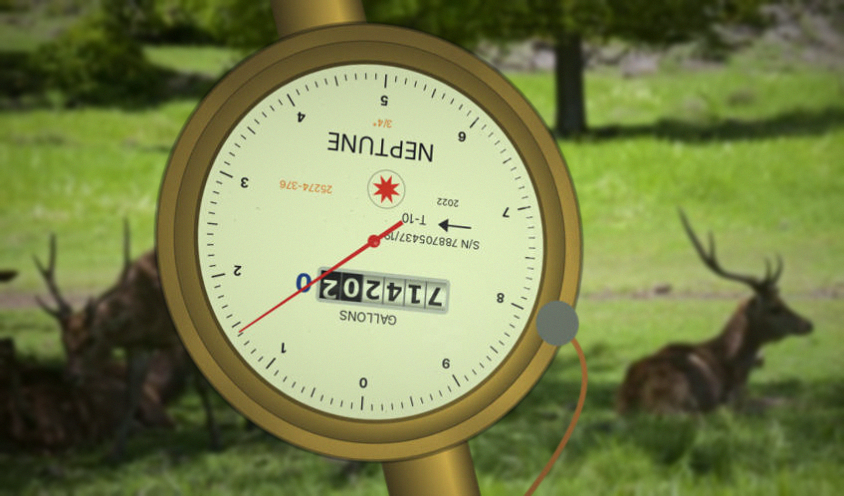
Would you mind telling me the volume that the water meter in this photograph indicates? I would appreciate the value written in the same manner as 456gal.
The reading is 7142021.4gal
